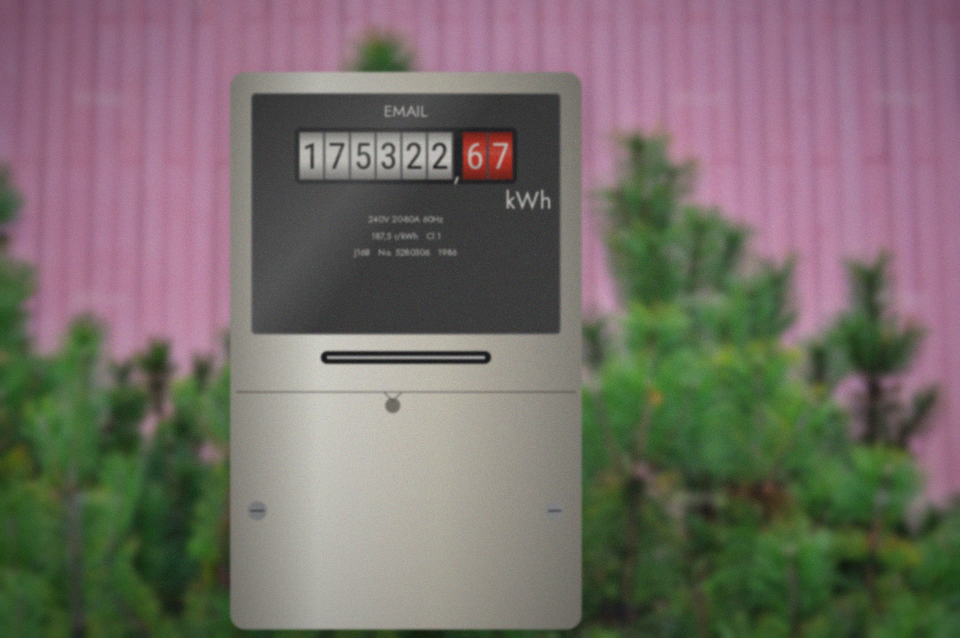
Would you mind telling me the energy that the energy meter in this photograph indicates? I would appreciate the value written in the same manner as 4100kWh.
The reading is 175322.67kWh
